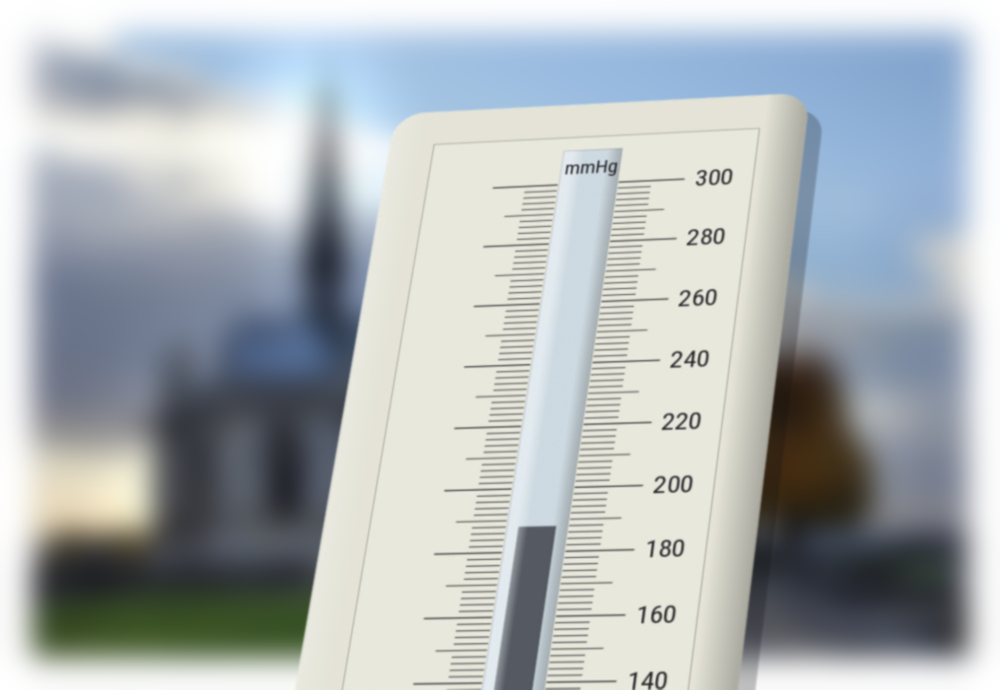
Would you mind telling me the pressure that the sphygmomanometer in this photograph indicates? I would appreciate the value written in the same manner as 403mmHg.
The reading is 188mmHg
